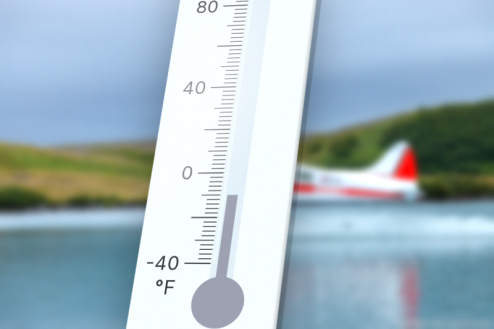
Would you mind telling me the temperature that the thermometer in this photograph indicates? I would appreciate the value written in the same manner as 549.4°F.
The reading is -10°F
